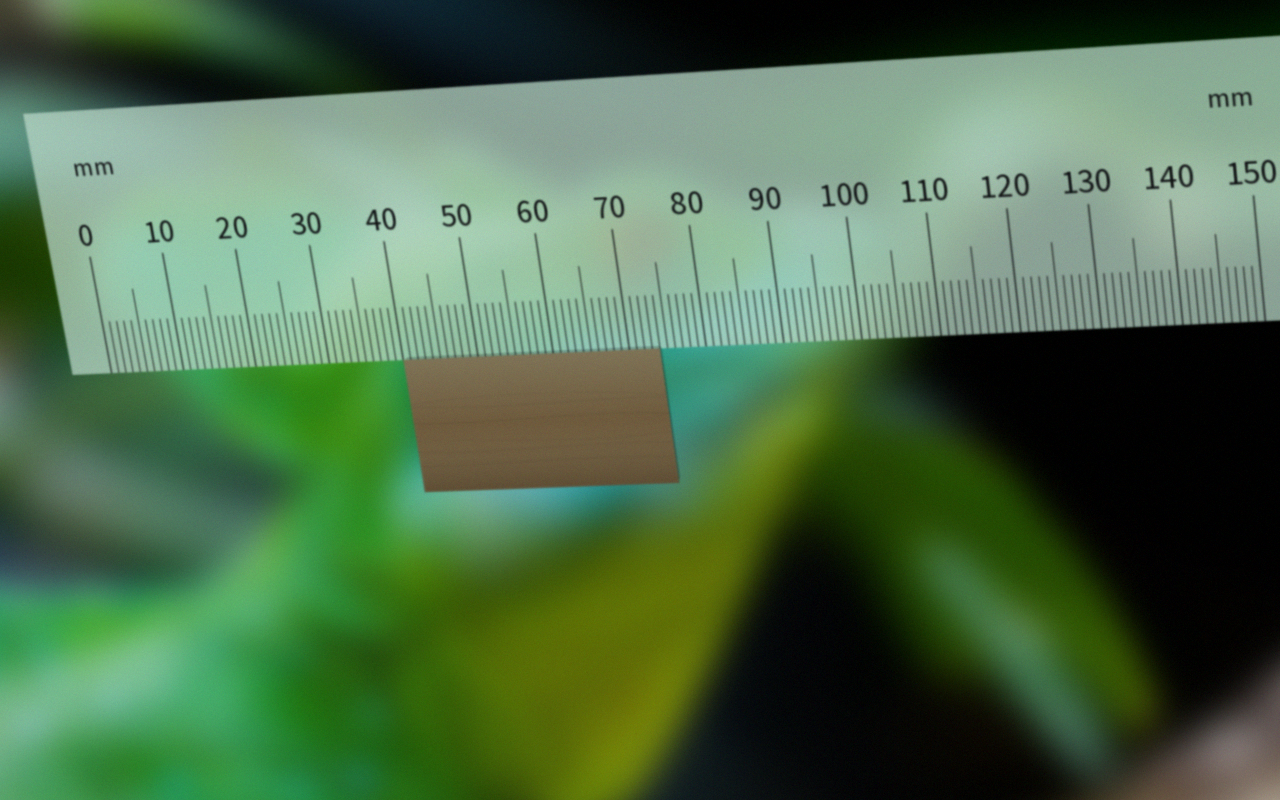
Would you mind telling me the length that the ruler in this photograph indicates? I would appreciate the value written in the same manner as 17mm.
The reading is 34mm
